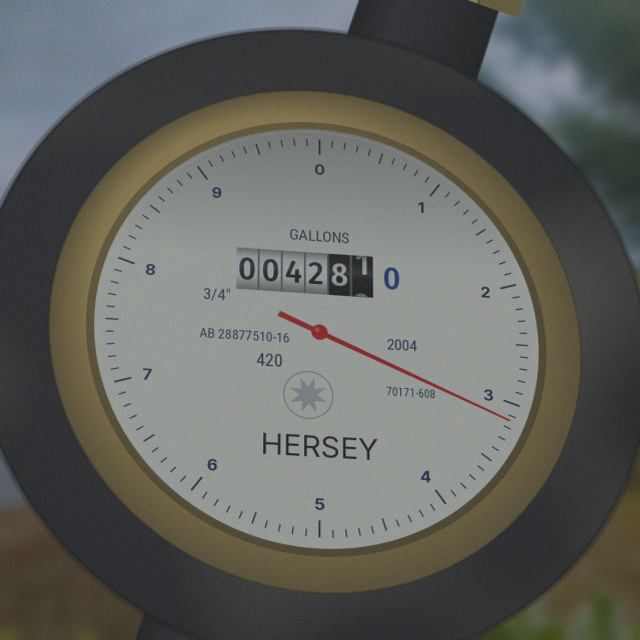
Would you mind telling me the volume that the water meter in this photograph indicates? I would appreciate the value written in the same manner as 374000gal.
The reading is 42813.1gal
